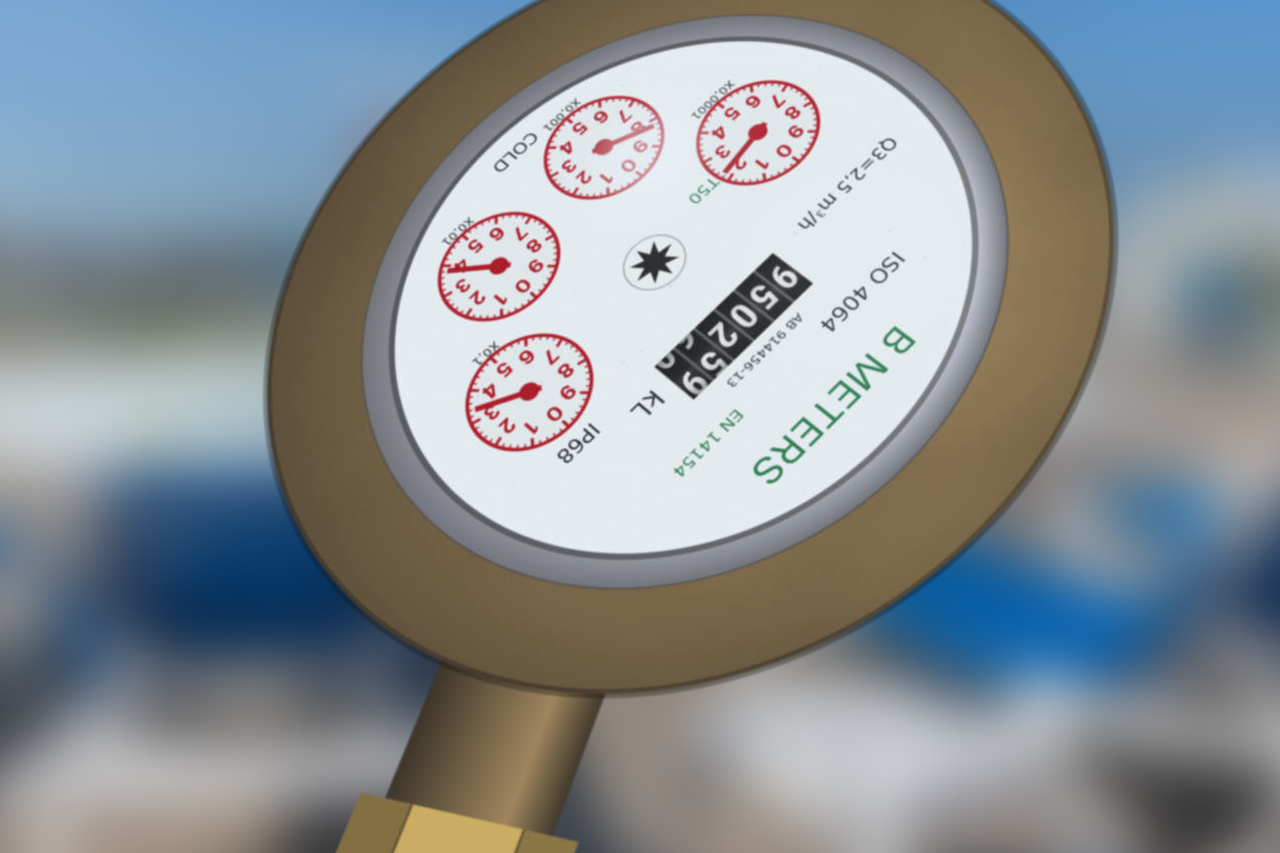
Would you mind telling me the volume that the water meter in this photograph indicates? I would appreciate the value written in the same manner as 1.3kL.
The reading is 950259.3382kL
